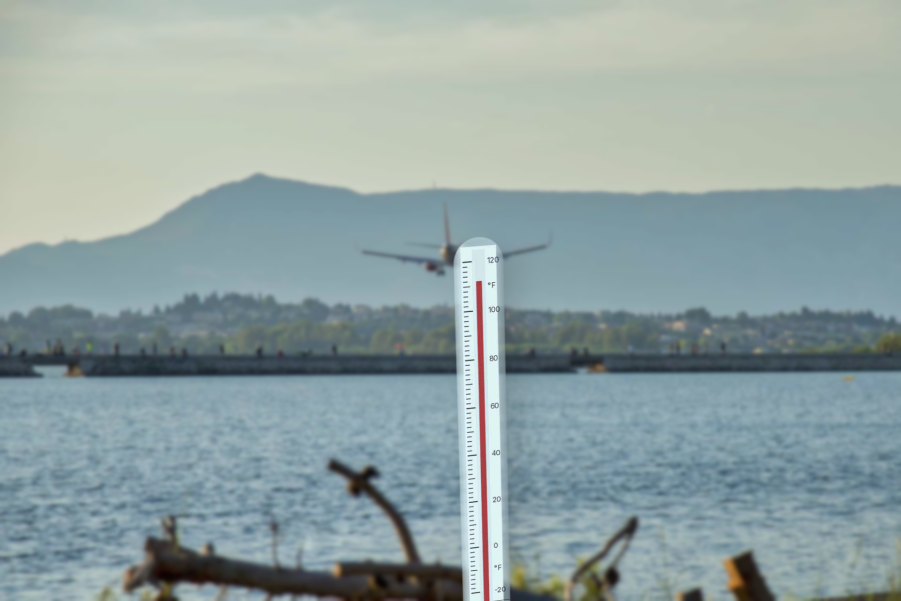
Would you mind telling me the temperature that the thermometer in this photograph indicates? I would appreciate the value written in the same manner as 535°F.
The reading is 112°F
